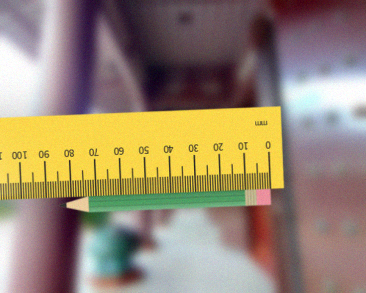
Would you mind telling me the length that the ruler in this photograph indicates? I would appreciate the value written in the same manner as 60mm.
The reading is 85mm
